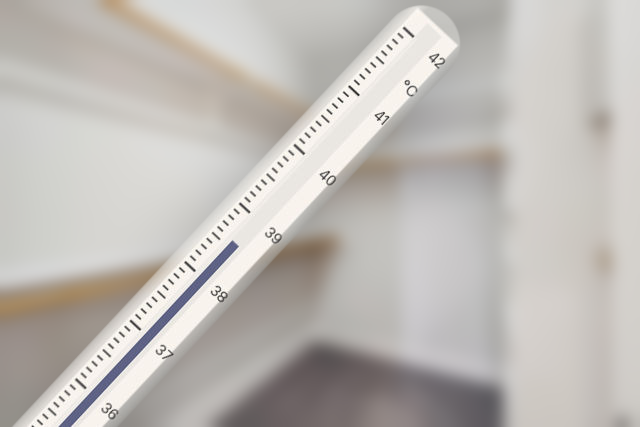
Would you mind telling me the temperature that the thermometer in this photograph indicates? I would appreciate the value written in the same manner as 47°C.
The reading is 38.6°C
